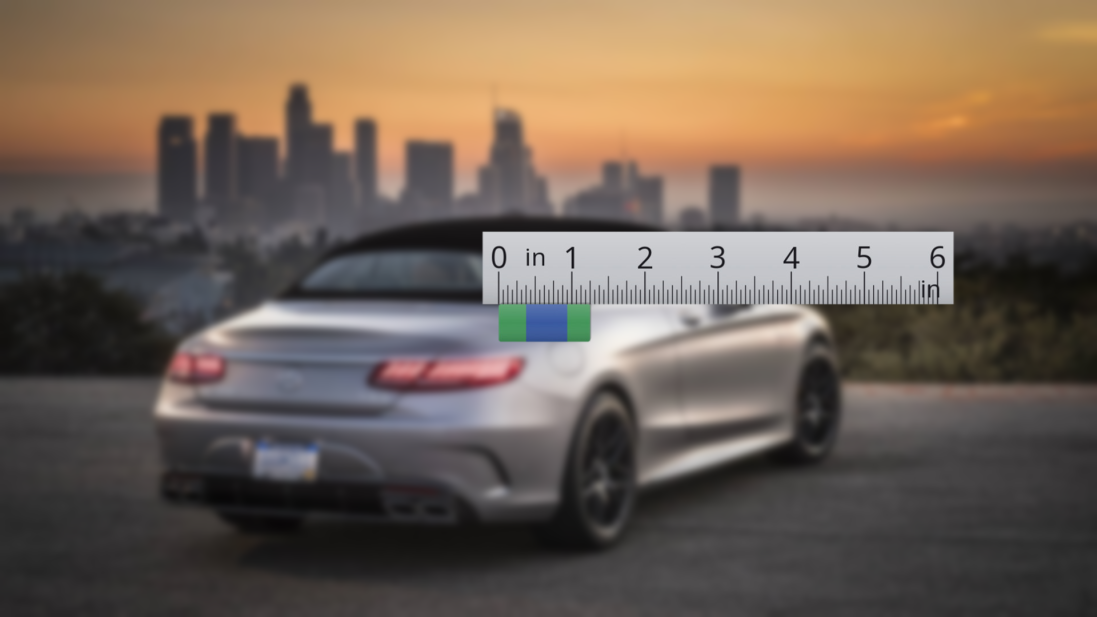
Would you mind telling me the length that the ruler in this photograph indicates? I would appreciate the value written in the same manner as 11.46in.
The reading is 1.25in
